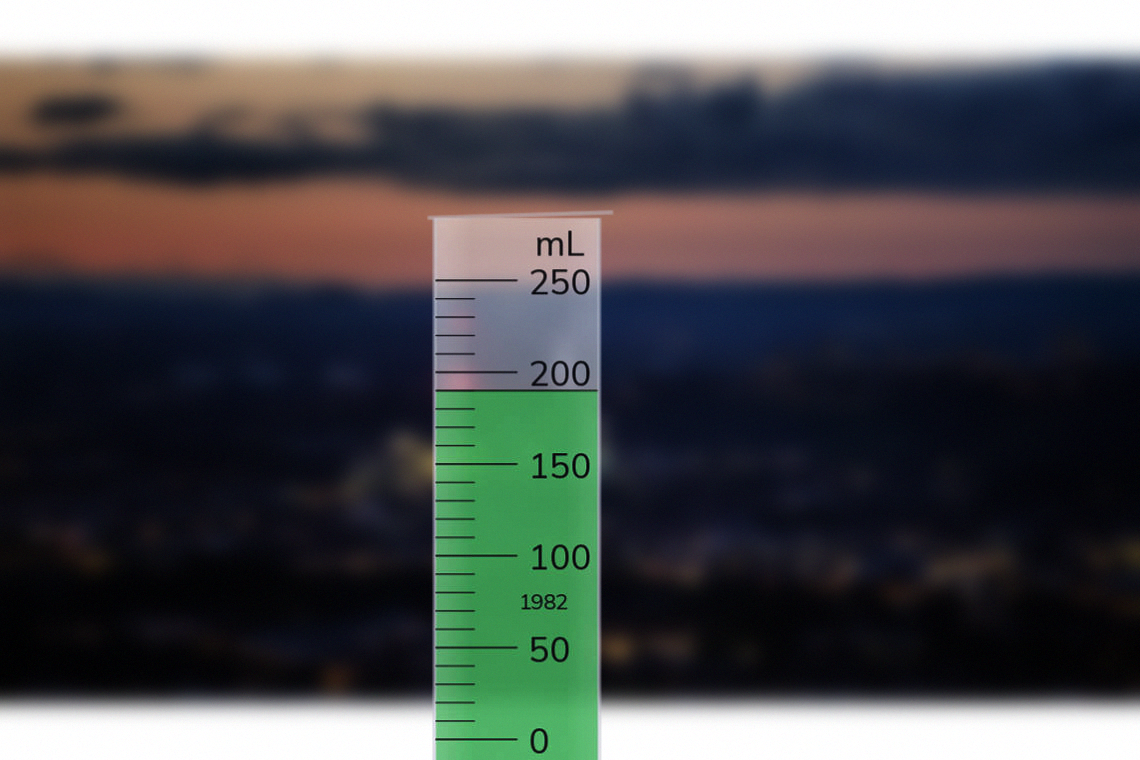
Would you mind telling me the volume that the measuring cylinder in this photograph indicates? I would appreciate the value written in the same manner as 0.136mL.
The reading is 190mL
